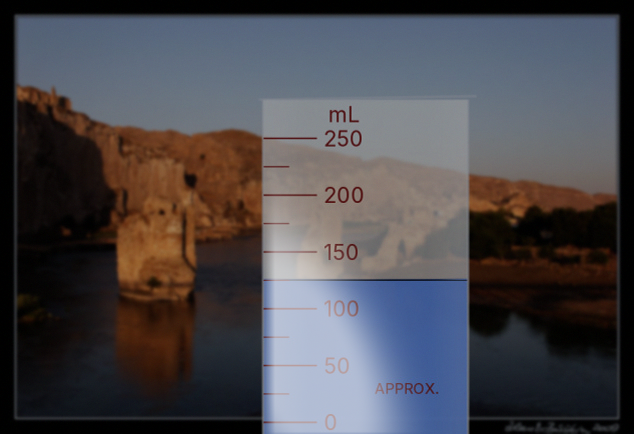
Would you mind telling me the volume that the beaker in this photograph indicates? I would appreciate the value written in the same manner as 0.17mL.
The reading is 125mL
